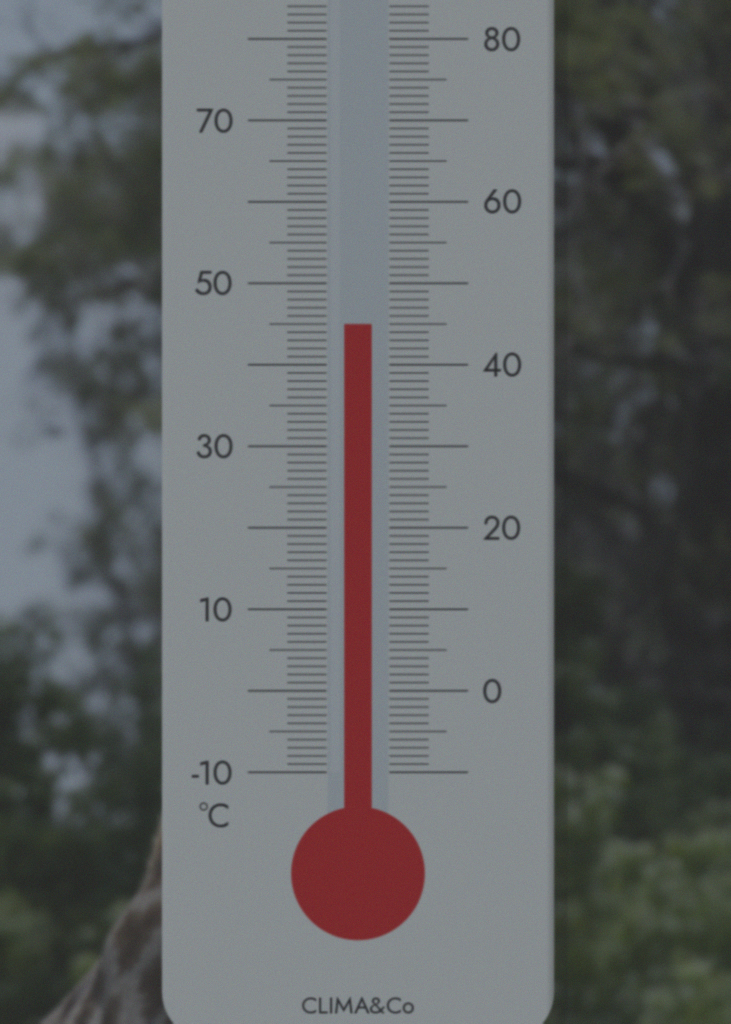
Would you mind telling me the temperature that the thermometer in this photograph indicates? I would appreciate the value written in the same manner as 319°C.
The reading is 45°C
